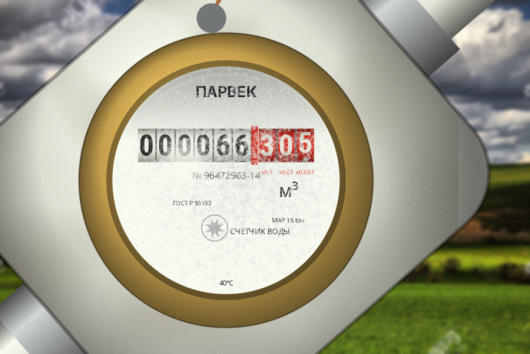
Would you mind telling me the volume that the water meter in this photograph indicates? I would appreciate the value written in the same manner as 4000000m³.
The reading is 66.305m³
